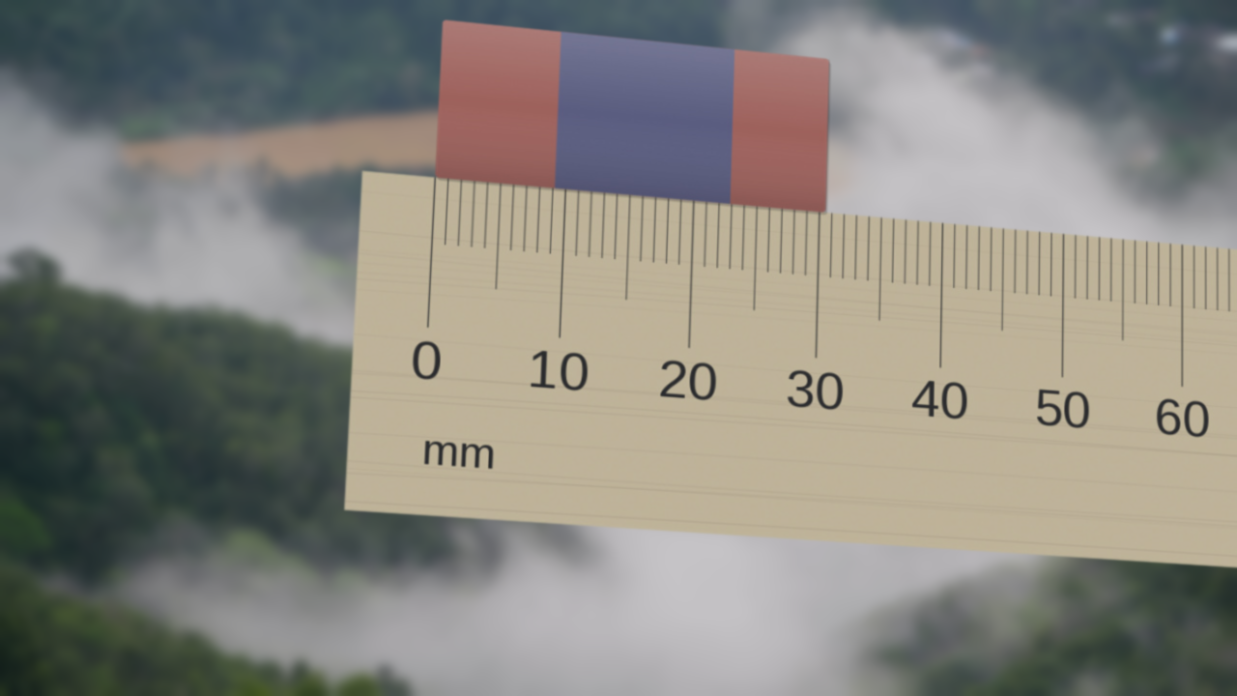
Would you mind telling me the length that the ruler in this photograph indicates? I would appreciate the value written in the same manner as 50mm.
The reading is 30.5mm
